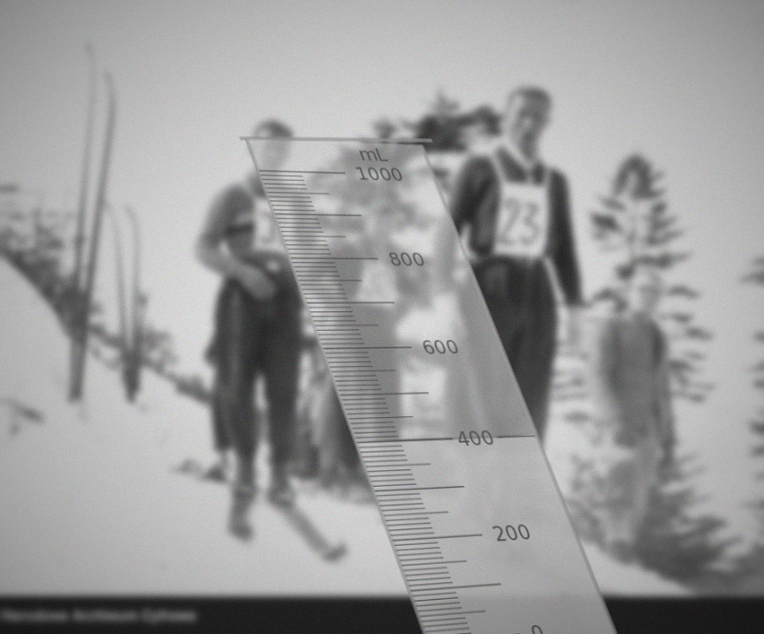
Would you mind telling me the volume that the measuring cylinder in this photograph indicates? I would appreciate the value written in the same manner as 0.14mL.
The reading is 400mL
